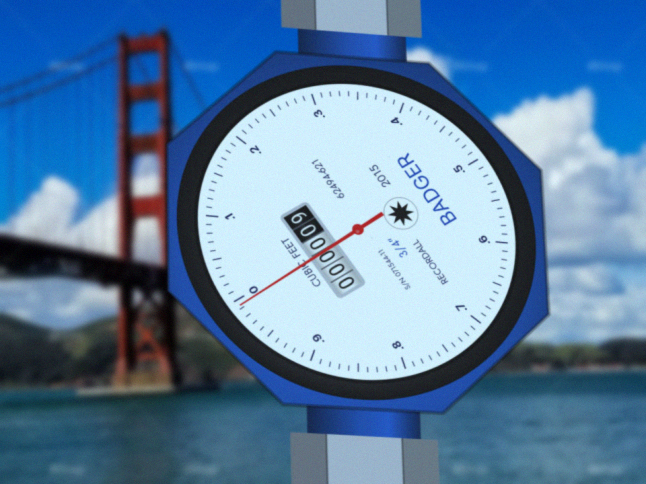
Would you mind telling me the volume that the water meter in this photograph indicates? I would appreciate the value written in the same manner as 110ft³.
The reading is 8.99ft³
